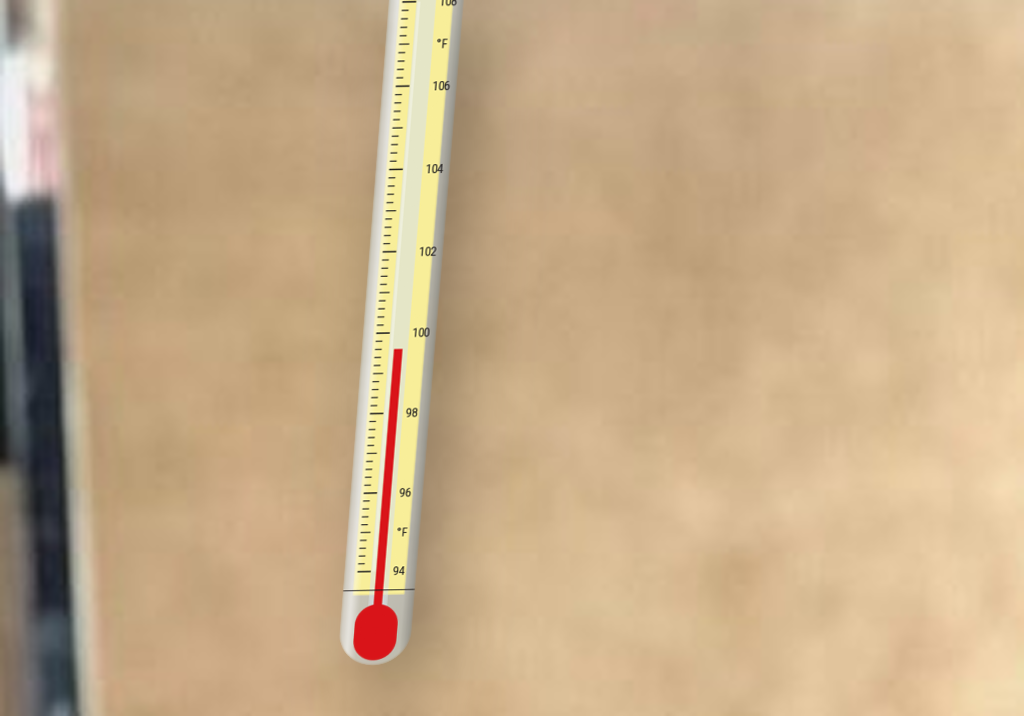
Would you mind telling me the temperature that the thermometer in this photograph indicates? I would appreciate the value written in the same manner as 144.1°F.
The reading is 99.6°F
